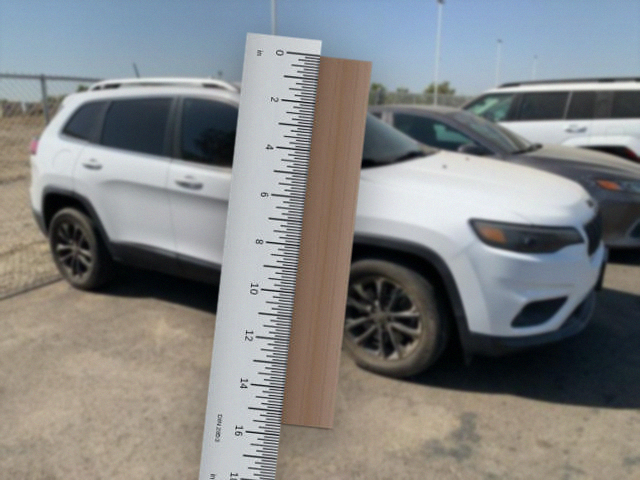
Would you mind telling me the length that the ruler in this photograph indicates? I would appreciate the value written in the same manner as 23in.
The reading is 15.5in
